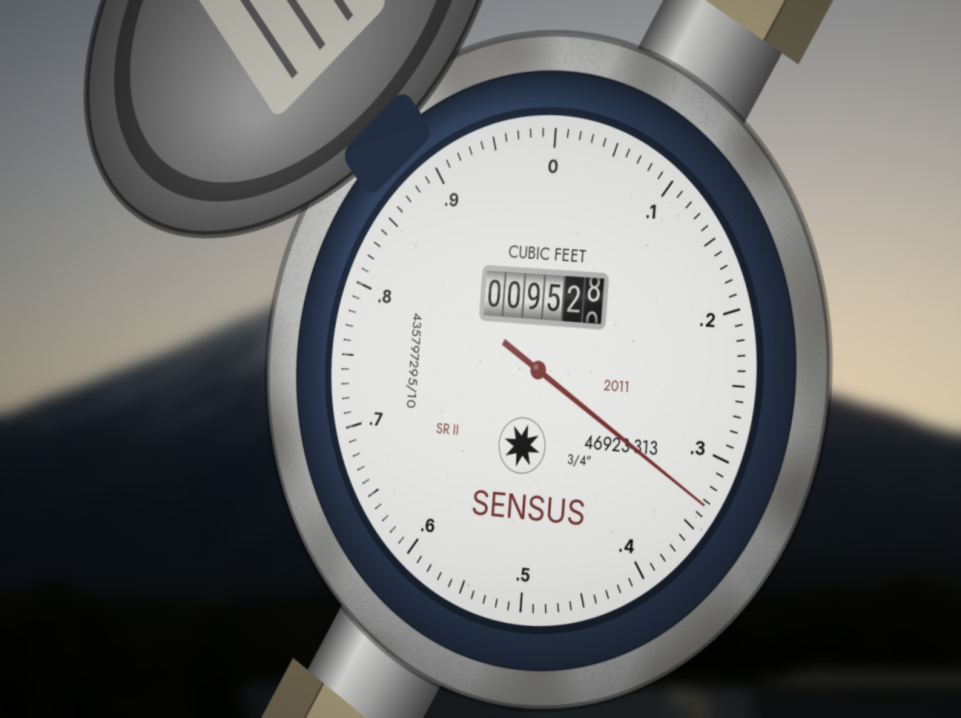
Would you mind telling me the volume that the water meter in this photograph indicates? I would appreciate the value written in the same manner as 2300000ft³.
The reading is 9528.33ft³
